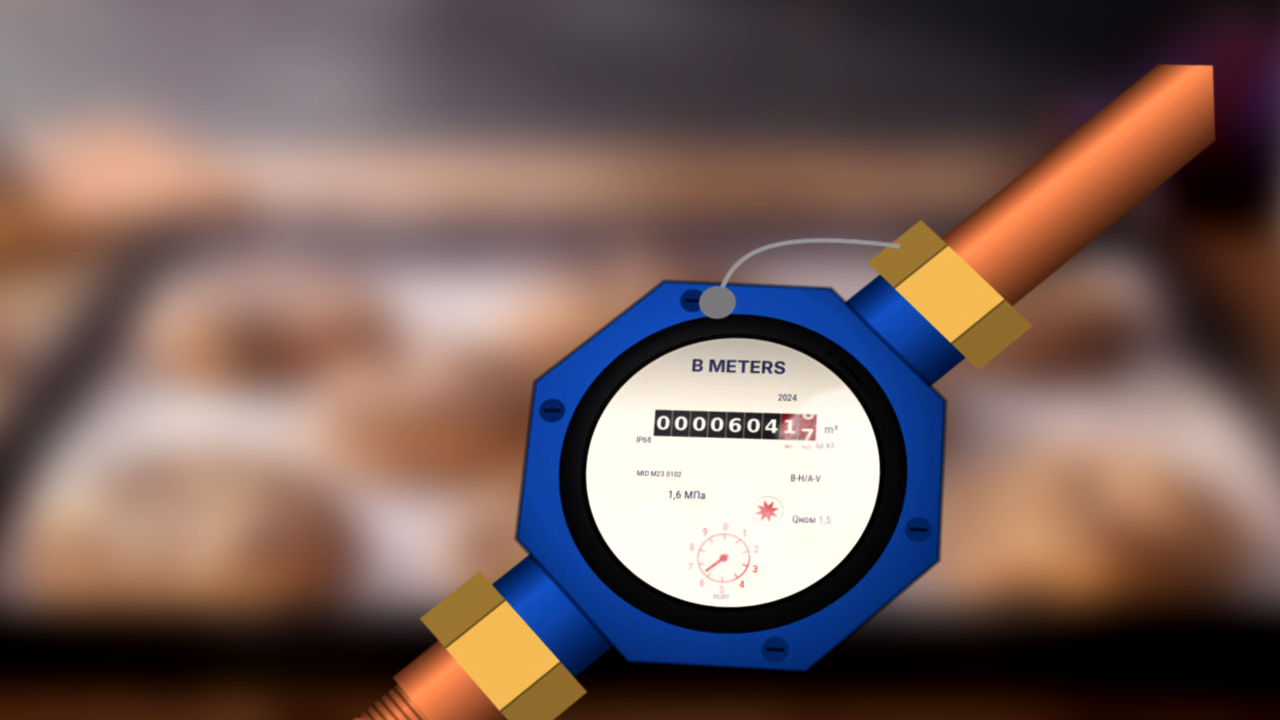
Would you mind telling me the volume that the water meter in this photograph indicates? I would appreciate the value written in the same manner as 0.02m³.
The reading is 604.166m³
